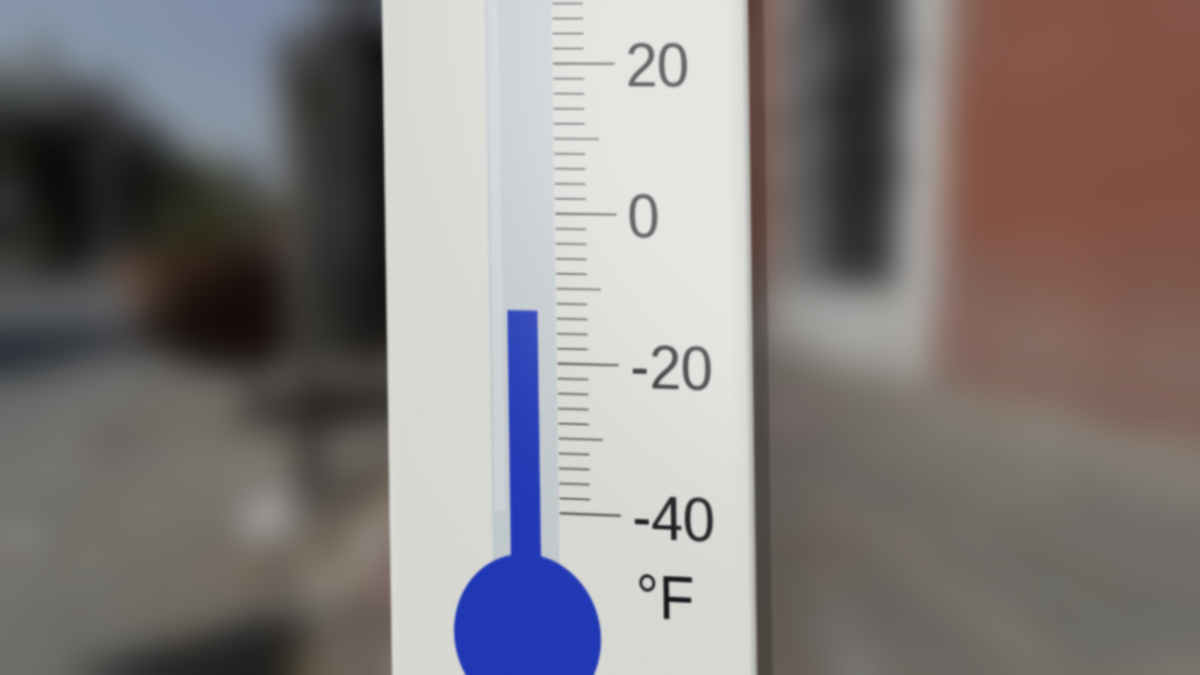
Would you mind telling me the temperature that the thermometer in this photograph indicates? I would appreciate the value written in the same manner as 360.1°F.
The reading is -13°F
